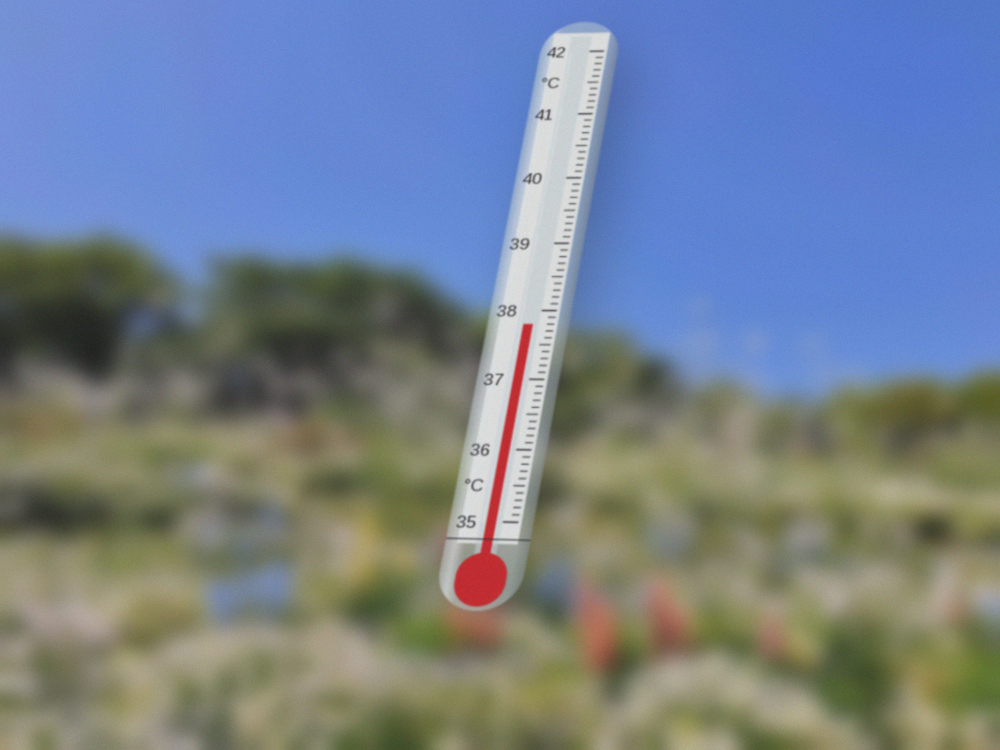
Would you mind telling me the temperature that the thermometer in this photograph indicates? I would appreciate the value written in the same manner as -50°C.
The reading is 37.8°C
